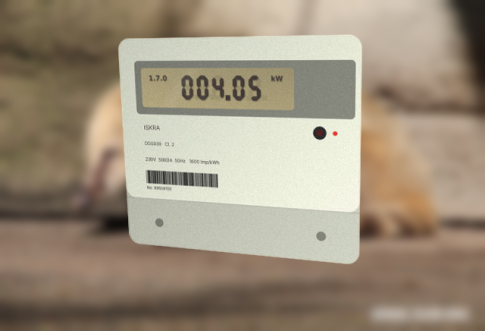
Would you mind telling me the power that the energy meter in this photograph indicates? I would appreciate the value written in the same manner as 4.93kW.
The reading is 4.05kW
